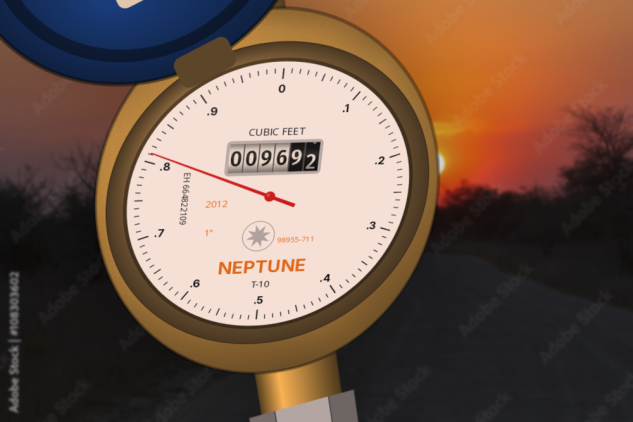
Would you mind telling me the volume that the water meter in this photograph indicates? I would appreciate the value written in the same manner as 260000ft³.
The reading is 9691.81ft³
